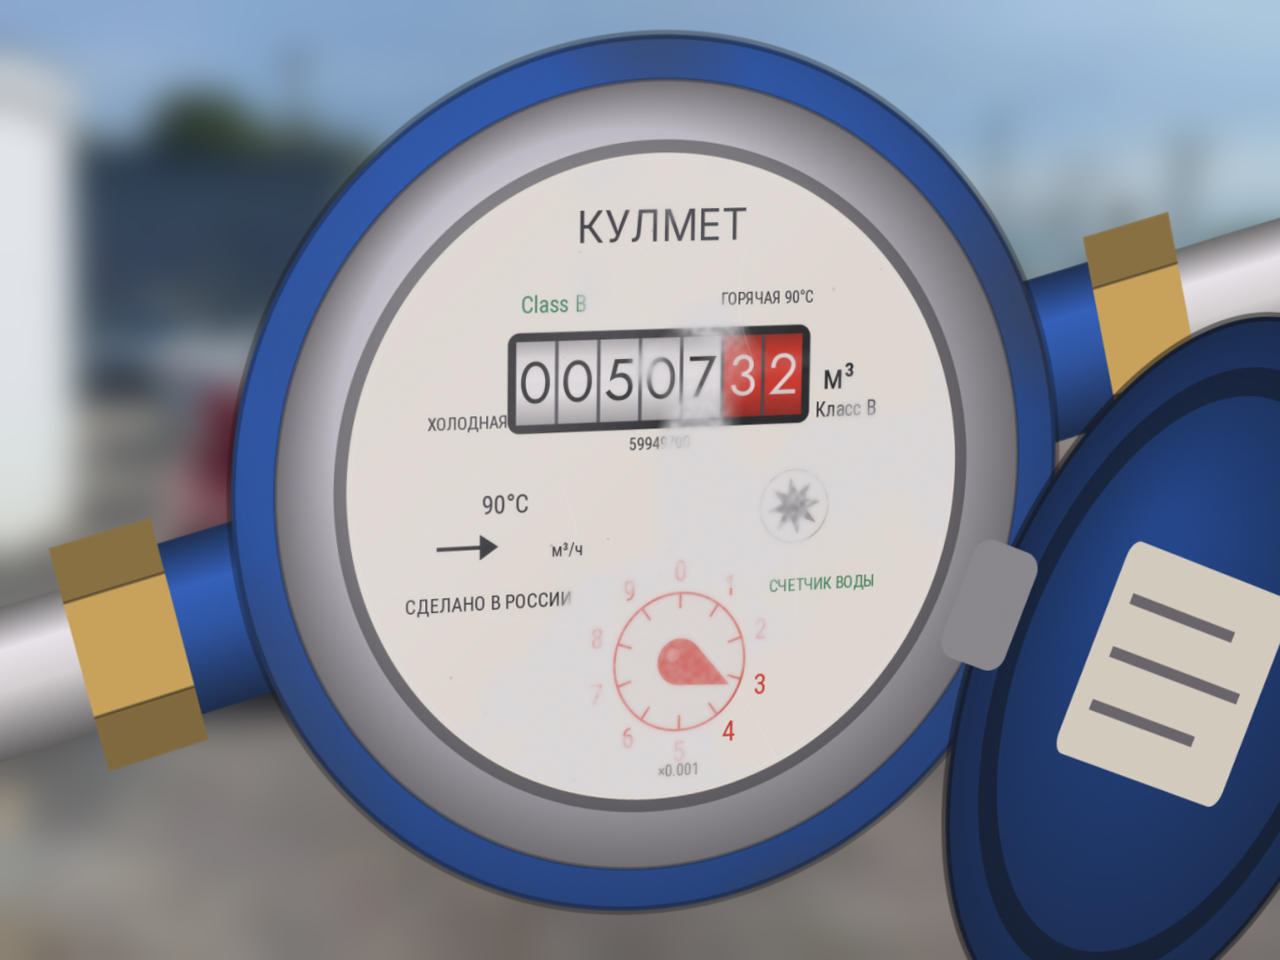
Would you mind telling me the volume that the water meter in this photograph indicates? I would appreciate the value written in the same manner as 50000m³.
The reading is 507.323m³
